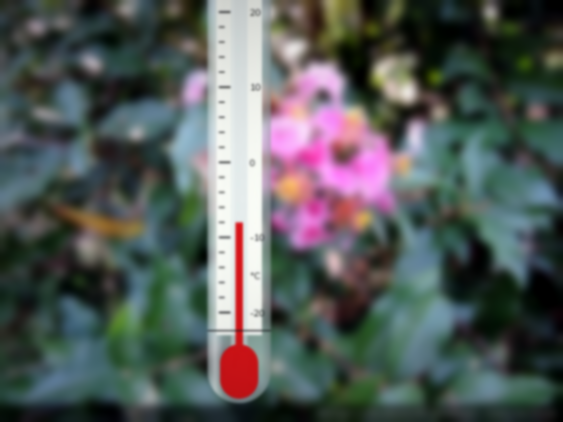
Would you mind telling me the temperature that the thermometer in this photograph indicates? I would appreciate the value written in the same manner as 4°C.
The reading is -8°C
